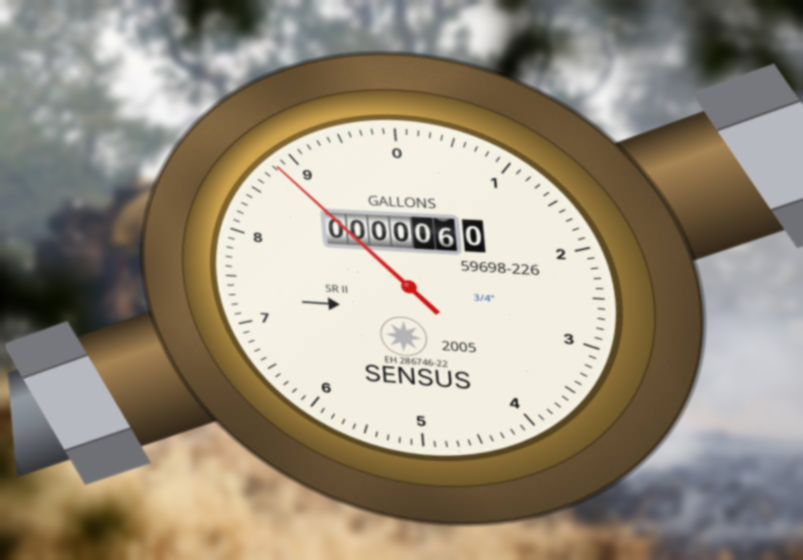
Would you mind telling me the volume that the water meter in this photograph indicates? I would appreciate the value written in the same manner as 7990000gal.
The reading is 58.8gal
